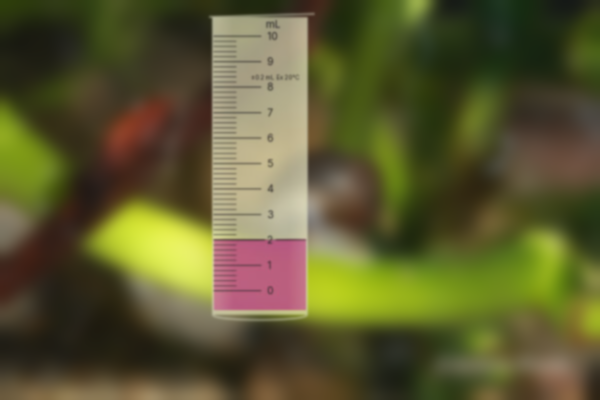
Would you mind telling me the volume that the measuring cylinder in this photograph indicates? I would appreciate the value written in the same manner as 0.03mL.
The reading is 2mL
